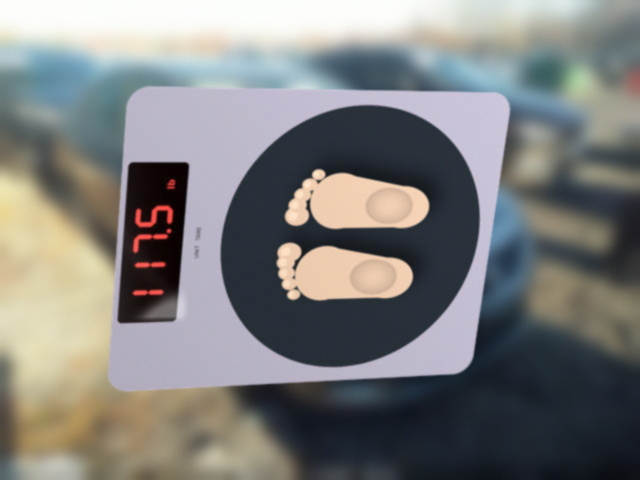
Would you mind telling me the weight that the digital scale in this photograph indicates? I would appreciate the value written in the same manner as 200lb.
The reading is 117.5lb
